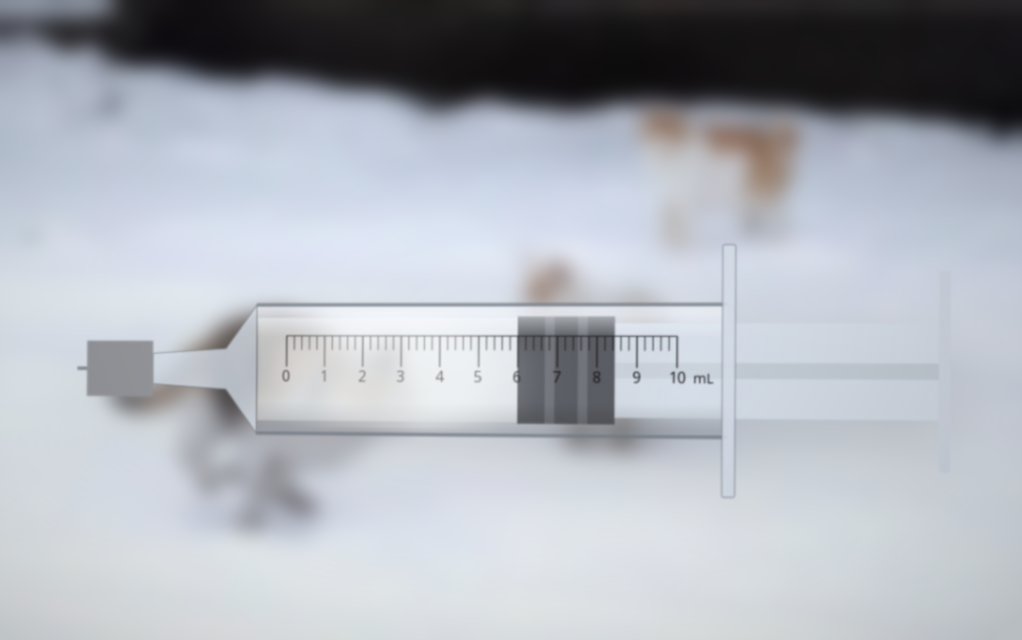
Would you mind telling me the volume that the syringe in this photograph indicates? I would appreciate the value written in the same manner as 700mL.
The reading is 6mL
